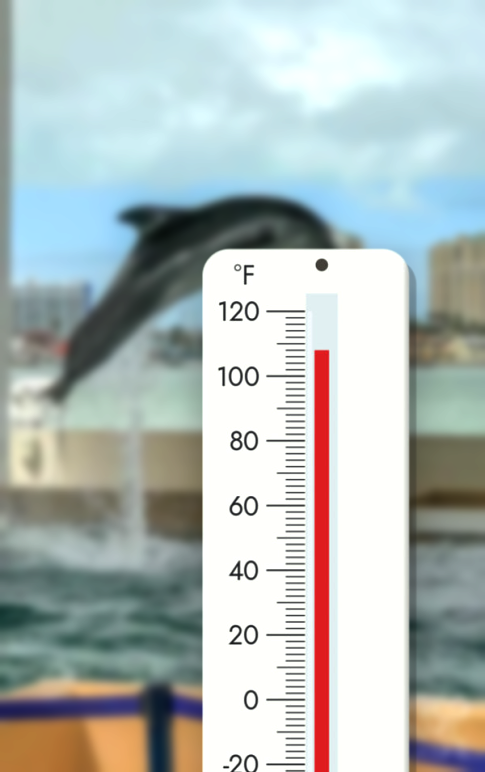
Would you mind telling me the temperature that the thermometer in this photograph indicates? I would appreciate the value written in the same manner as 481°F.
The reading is 108°F
